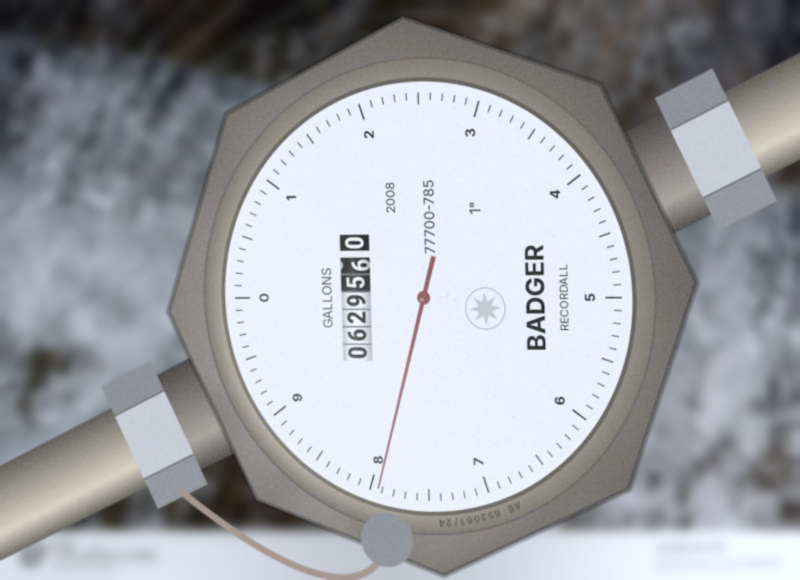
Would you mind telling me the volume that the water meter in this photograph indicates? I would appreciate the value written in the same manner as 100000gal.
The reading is 629557.9gal
